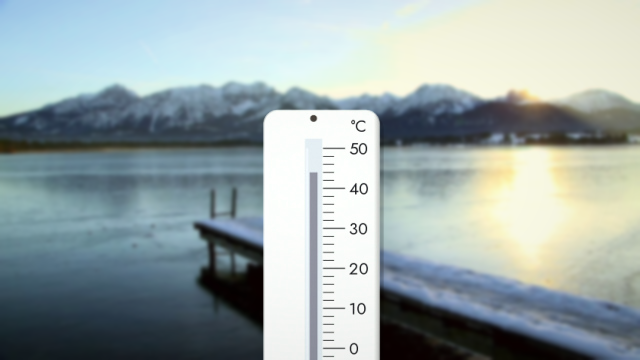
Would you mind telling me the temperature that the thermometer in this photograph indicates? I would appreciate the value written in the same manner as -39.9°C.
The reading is 44°C
